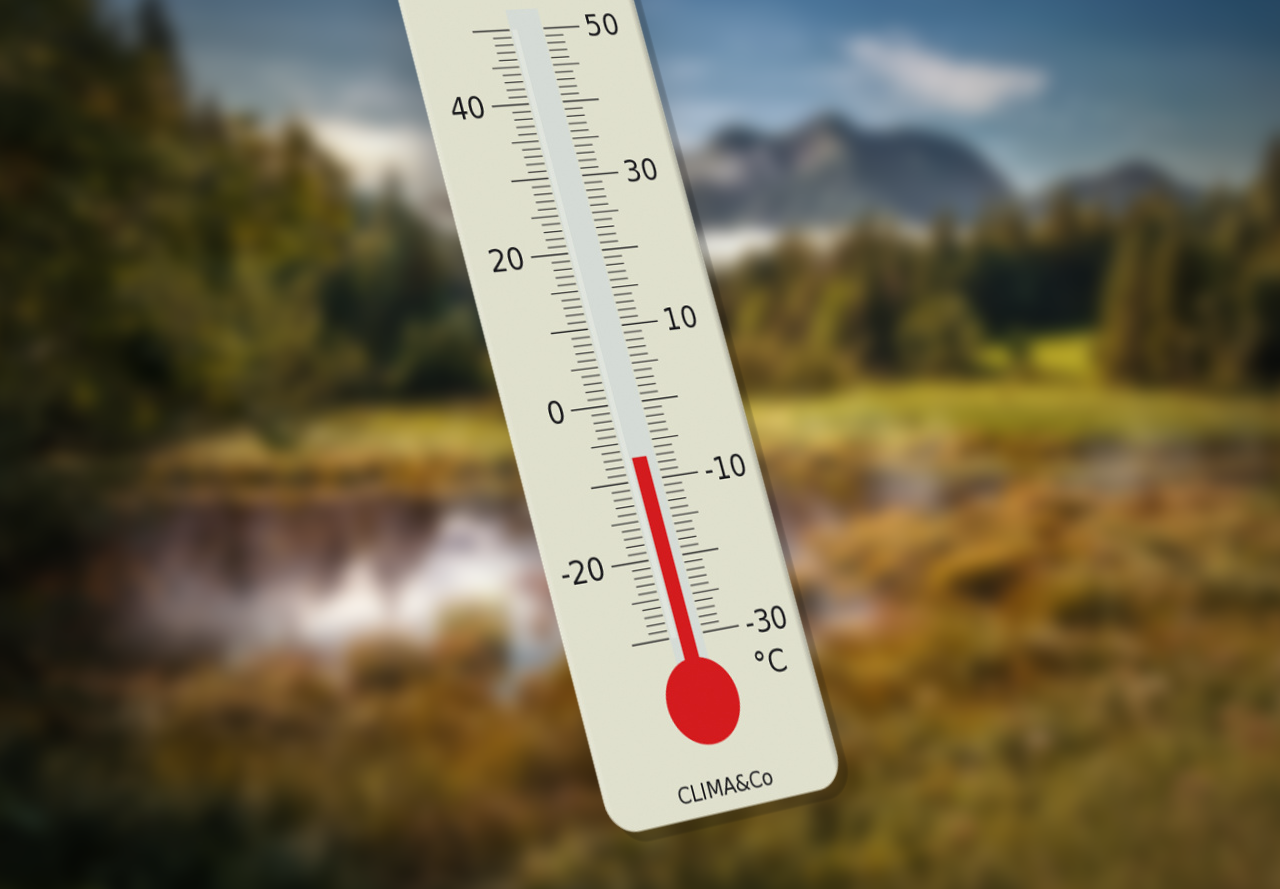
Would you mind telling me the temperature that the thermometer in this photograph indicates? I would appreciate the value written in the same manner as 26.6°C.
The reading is -7°C
